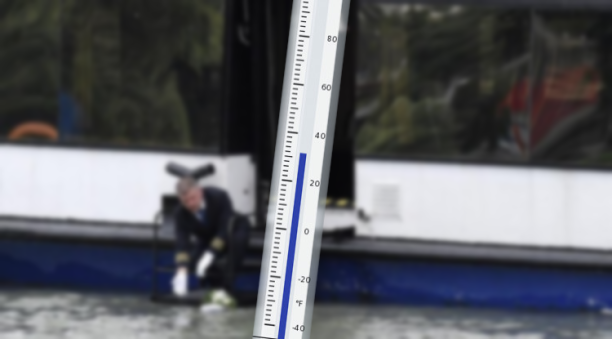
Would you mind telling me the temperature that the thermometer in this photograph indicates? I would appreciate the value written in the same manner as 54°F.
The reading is 32°F
